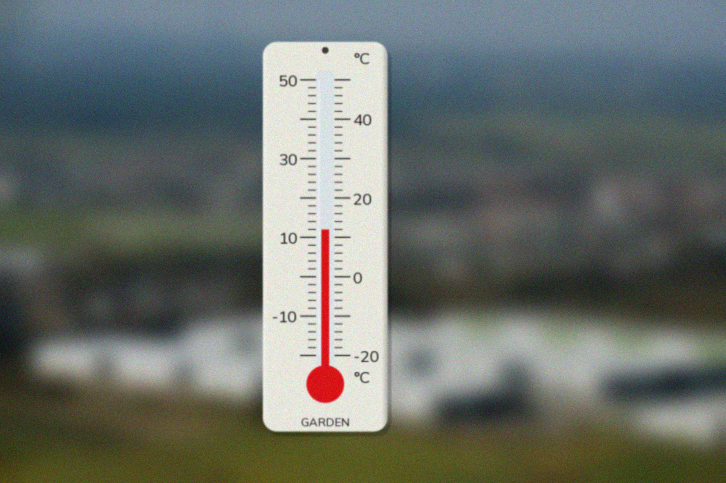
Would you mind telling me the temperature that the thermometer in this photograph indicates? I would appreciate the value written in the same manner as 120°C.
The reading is 12°C
